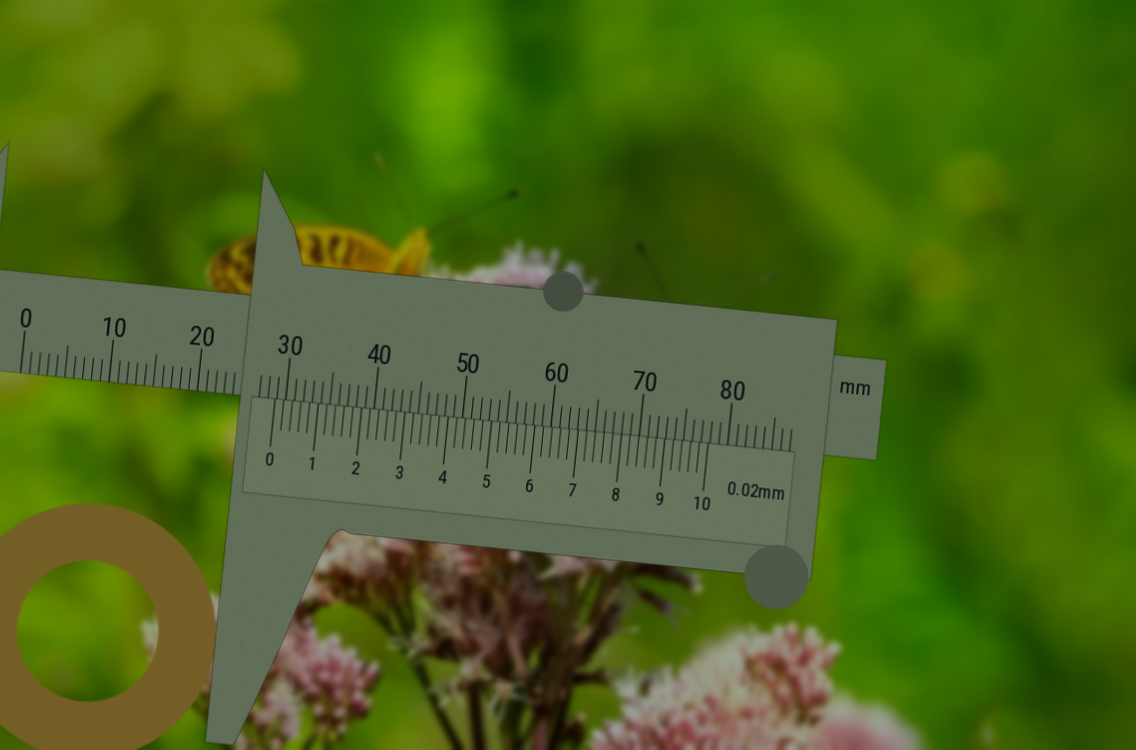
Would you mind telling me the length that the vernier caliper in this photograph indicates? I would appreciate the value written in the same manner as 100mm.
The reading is 28.8mm
